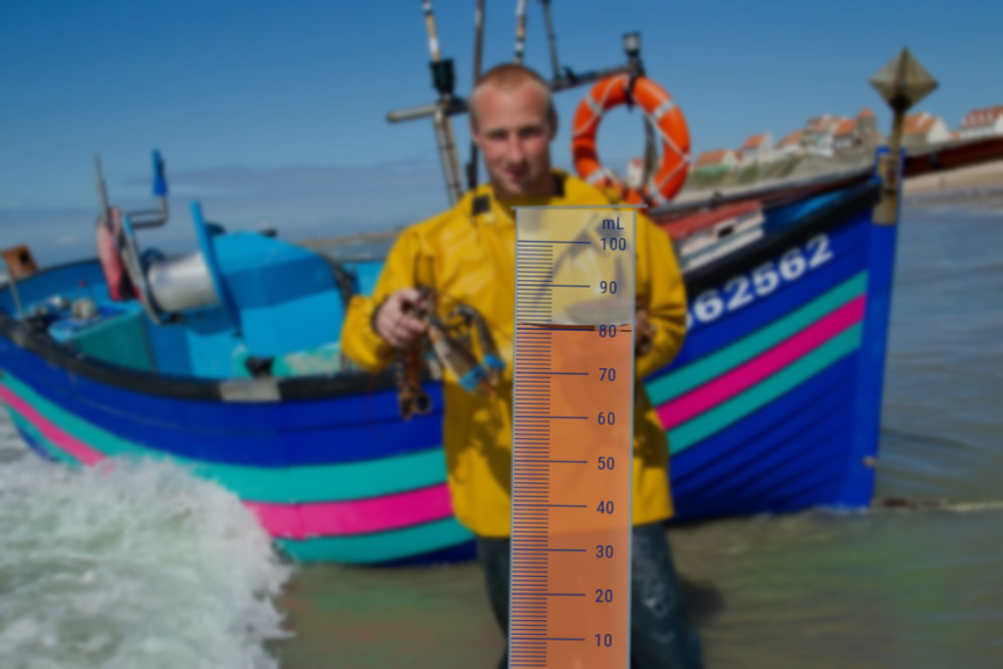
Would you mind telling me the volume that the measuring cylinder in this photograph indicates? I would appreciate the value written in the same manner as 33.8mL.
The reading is 80mL
